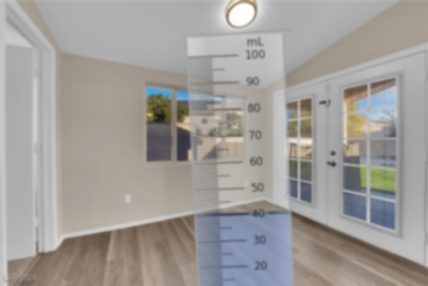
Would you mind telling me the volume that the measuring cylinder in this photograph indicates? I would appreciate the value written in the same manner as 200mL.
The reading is 40mL
